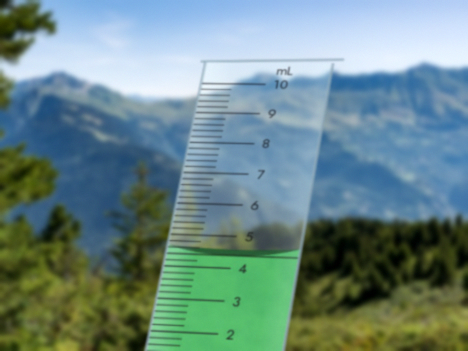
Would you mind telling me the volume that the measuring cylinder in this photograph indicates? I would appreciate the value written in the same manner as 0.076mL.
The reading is 4.4mL
